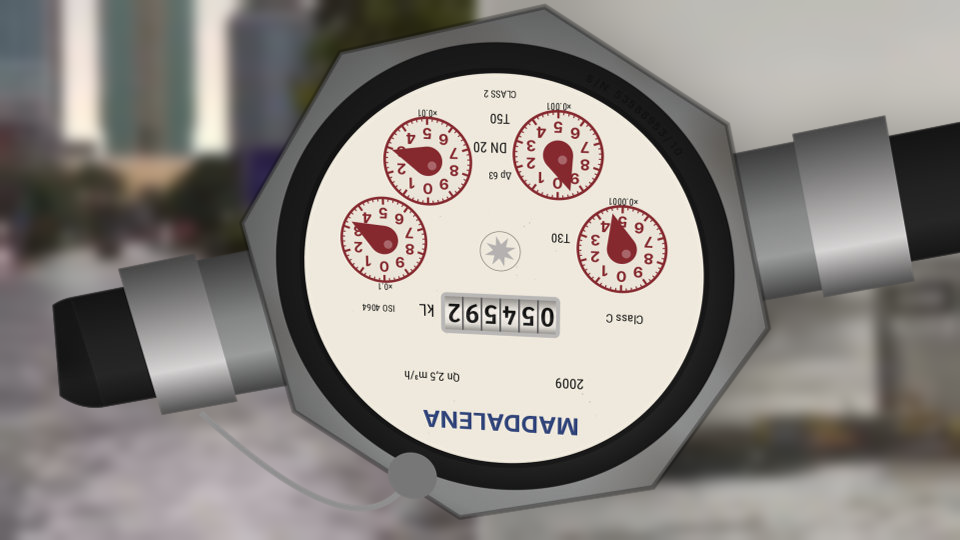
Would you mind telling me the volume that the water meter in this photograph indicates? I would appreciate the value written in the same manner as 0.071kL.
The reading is 54592.3294kL
